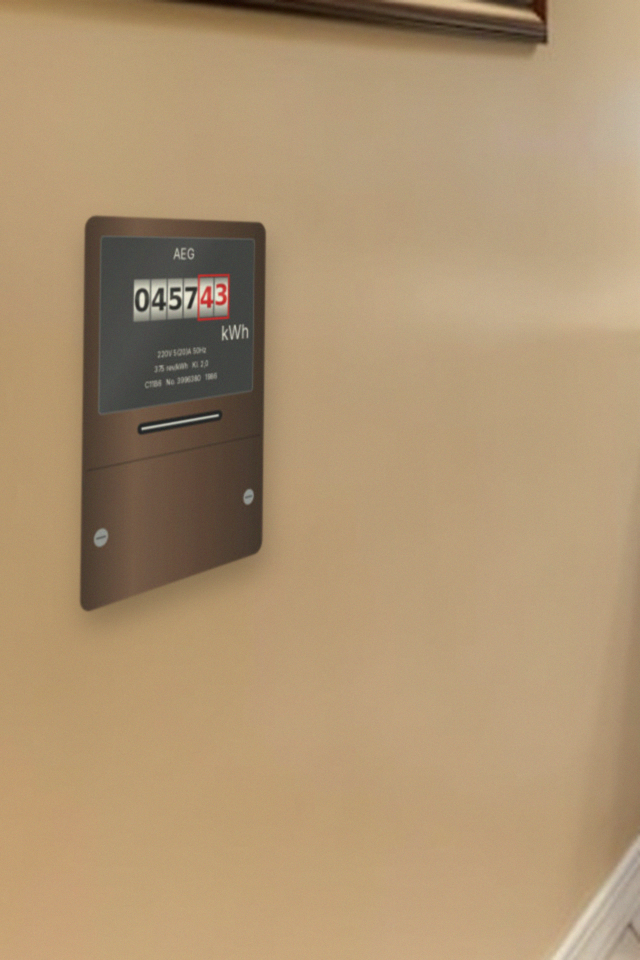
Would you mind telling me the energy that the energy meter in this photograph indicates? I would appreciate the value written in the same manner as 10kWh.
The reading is 457.43kWh
